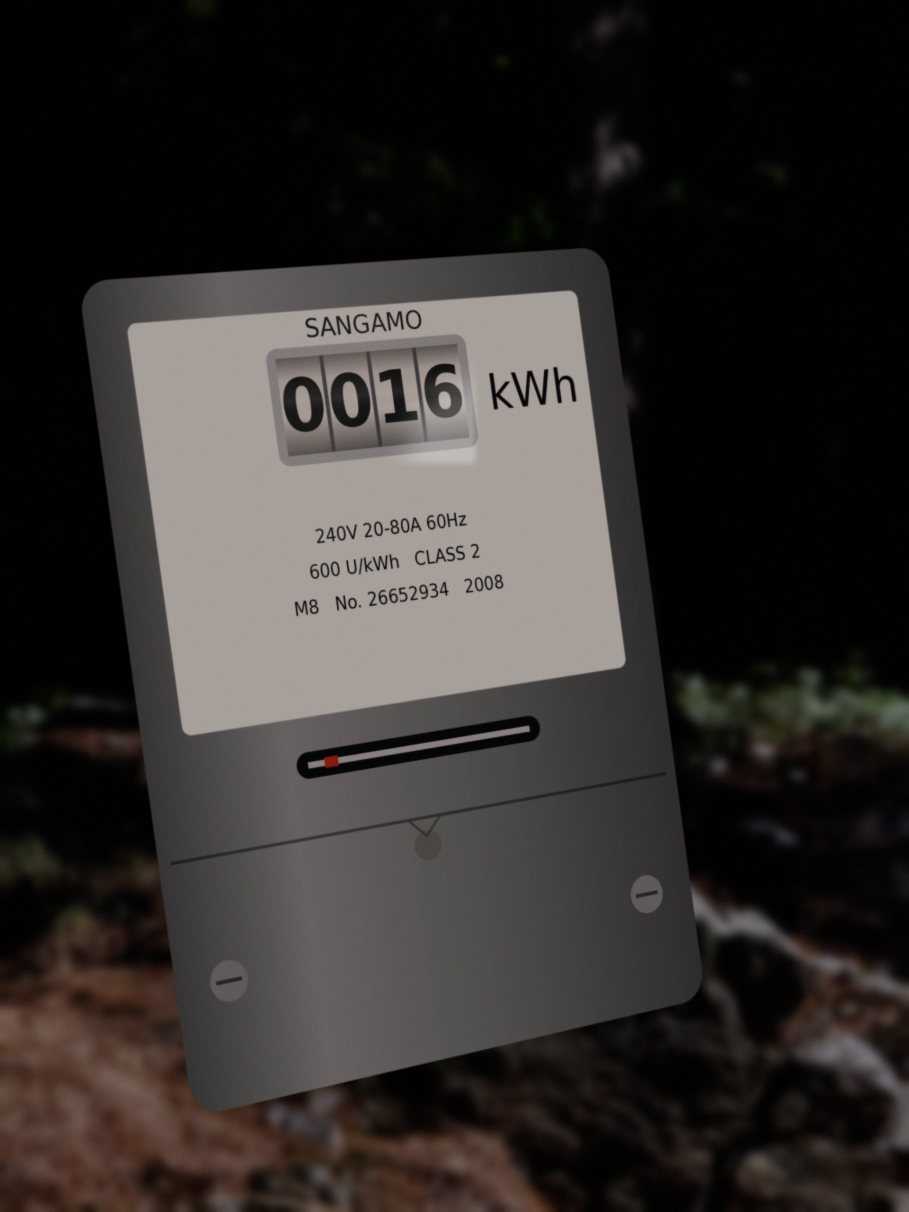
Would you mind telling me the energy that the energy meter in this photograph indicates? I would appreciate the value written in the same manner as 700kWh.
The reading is 16kWh
